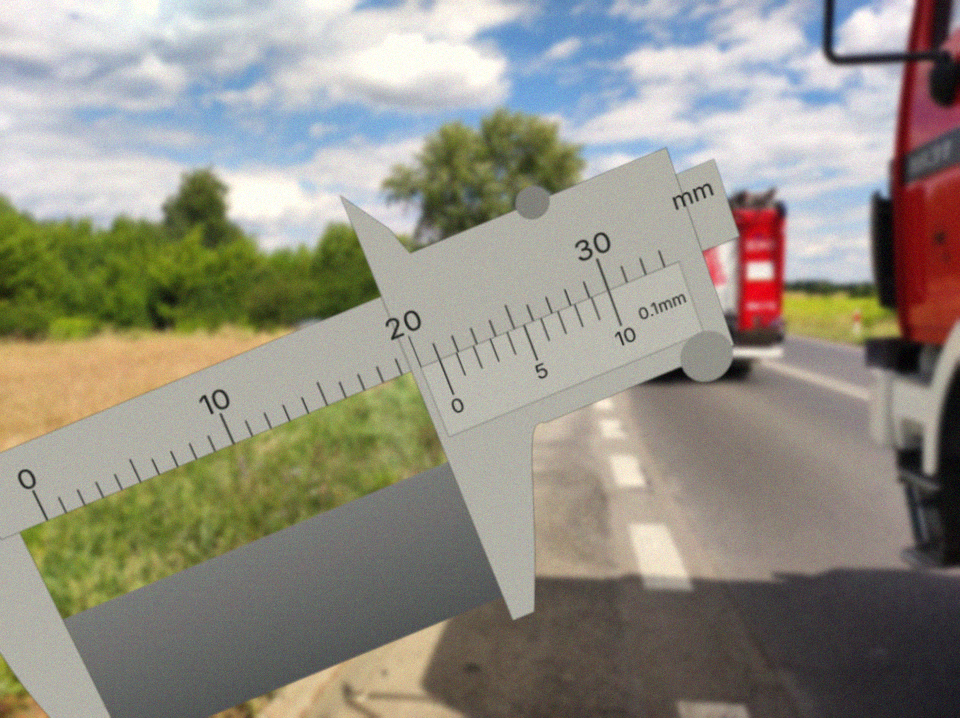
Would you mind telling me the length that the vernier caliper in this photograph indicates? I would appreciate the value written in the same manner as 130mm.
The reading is 21.0mm
